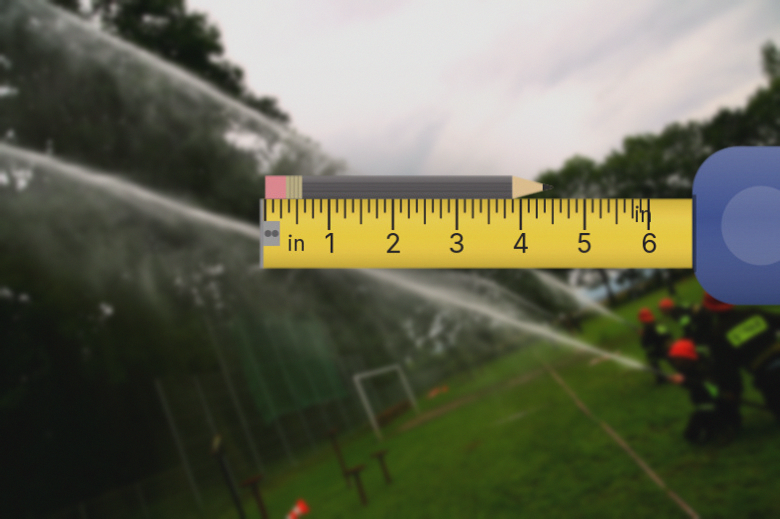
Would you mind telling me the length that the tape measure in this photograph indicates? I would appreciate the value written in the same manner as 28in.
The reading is 4.5in
